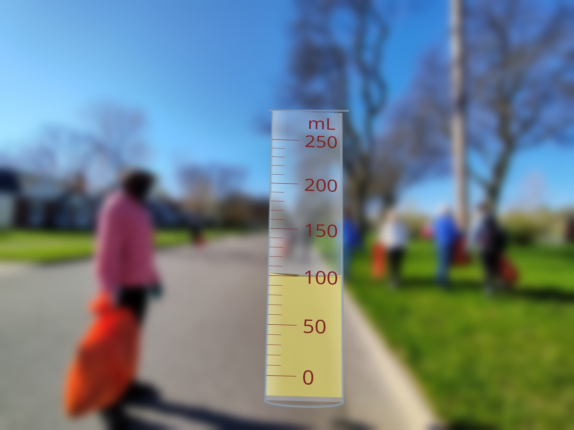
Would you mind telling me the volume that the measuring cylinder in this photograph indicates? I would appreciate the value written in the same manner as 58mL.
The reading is 100mL
